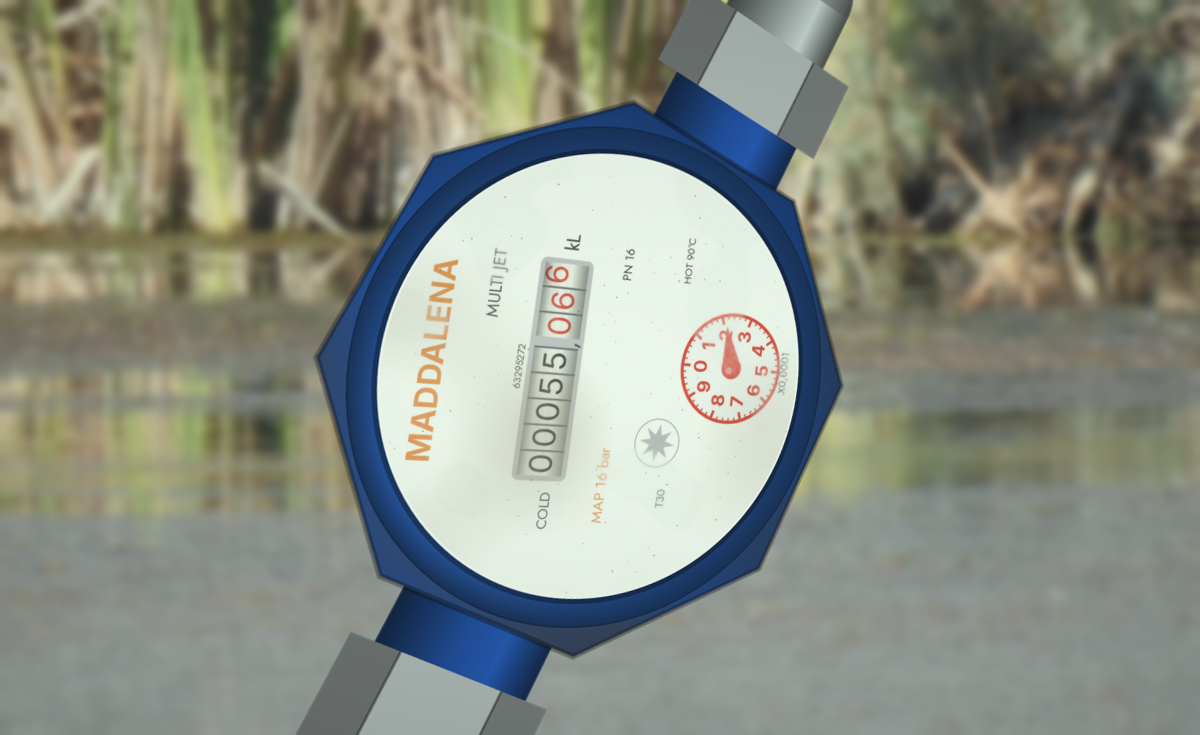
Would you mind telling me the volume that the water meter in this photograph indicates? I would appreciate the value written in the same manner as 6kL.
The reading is 55.0662kL
